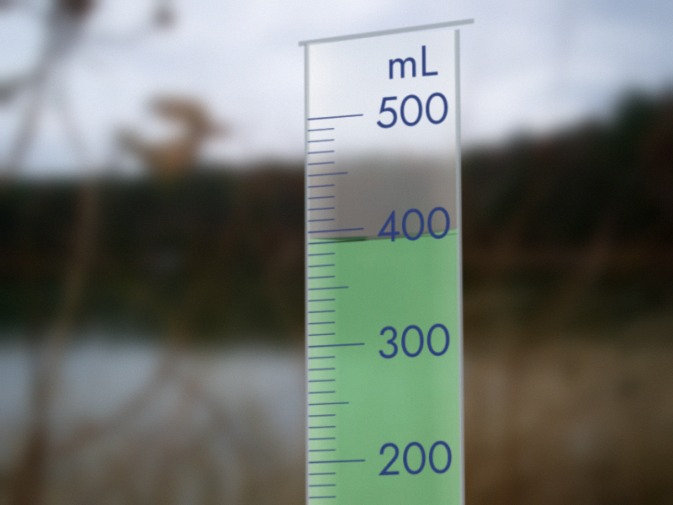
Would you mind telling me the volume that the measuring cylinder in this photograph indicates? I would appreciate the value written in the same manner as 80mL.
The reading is 390mL
